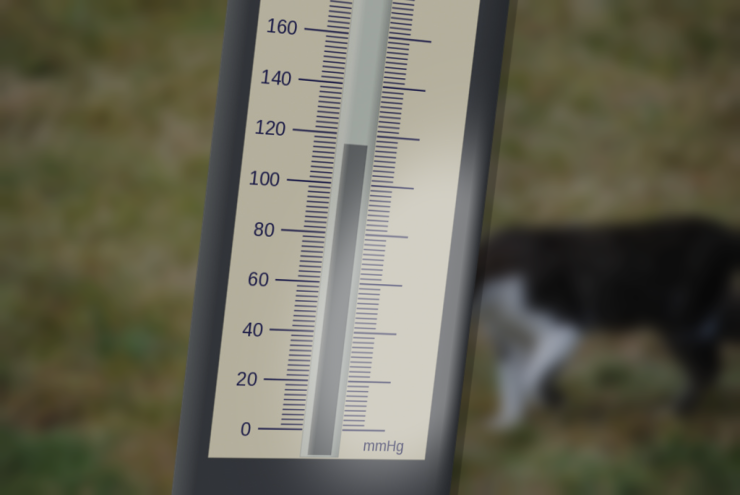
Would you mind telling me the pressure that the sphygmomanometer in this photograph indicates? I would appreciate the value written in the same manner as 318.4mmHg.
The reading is 116mmHg
